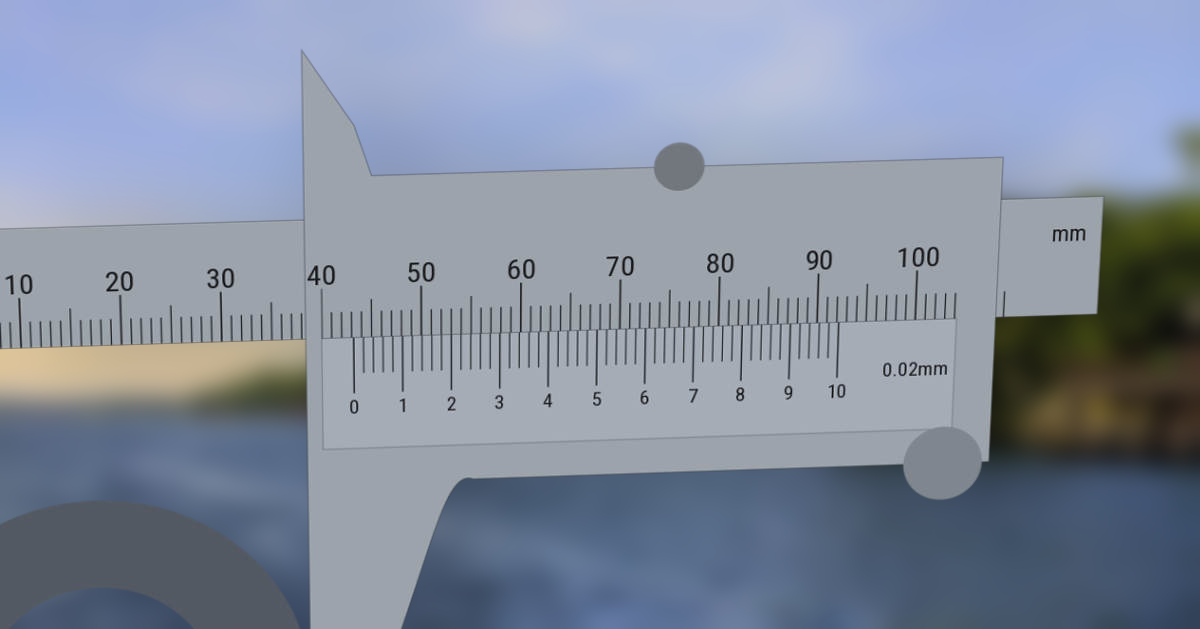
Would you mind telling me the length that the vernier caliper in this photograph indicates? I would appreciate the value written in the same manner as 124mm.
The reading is 43.2mm
